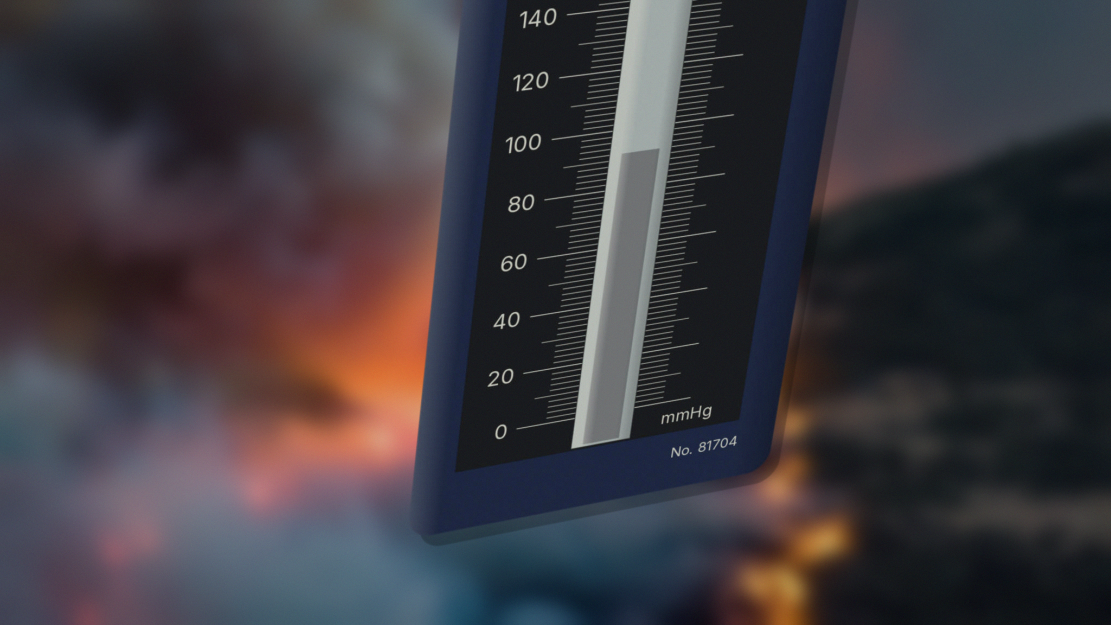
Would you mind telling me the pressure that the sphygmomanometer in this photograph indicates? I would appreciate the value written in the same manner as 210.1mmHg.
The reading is 92mmHg
